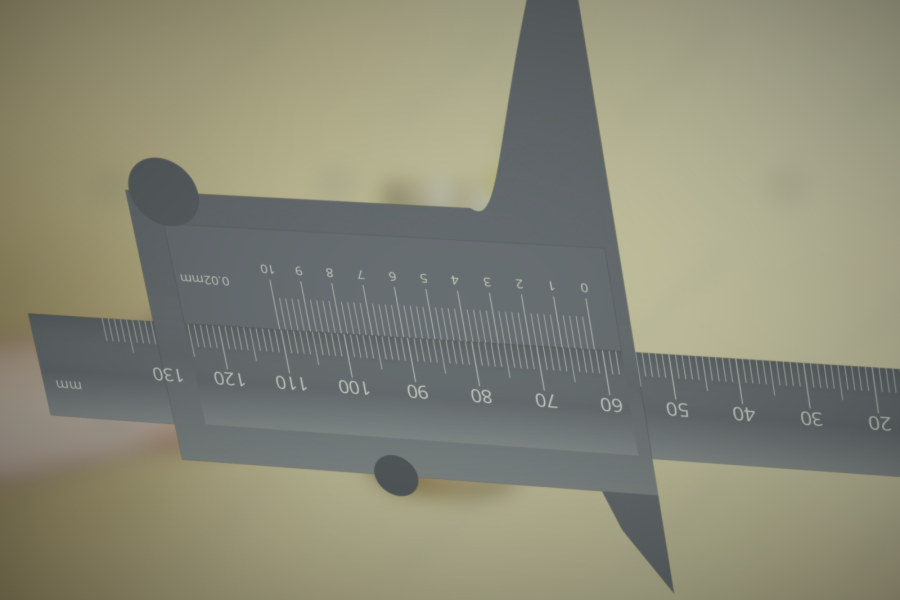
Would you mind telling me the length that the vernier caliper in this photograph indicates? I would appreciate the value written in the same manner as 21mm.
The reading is 61.2mm
